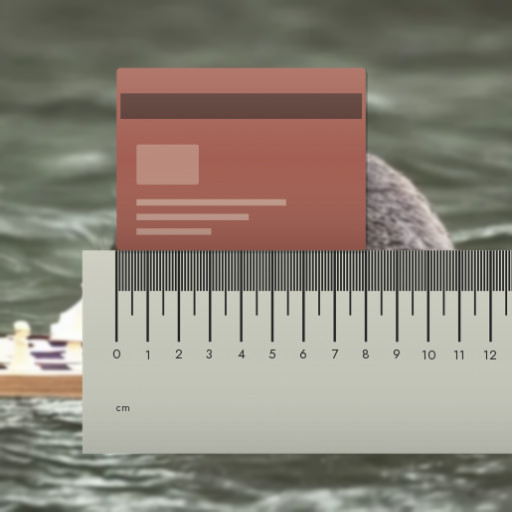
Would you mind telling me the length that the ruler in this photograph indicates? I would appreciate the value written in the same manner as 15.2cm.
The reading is 8cm
